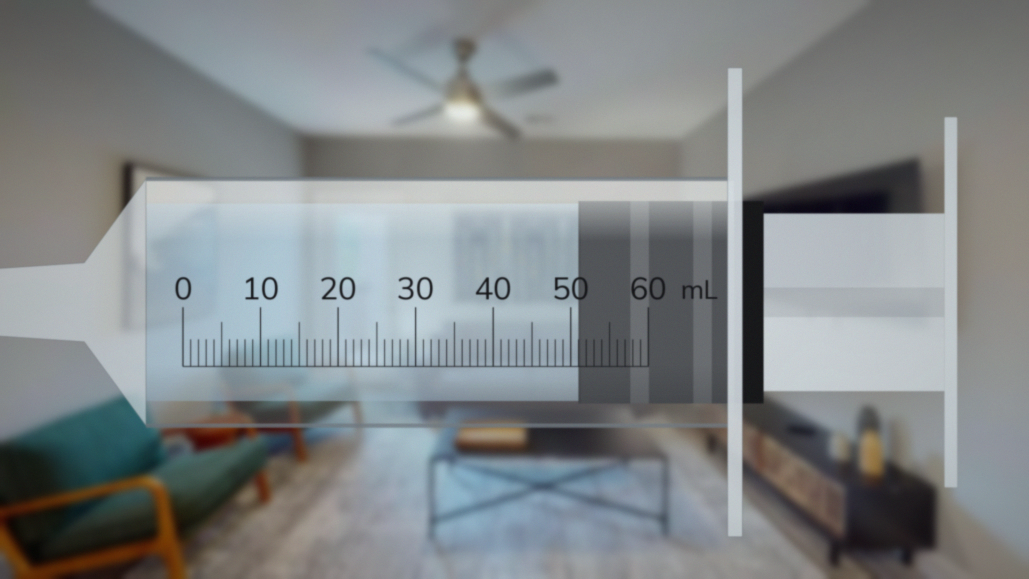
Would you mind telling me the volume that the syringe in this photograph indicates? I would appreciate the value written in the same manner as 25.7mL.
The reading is 51mL
